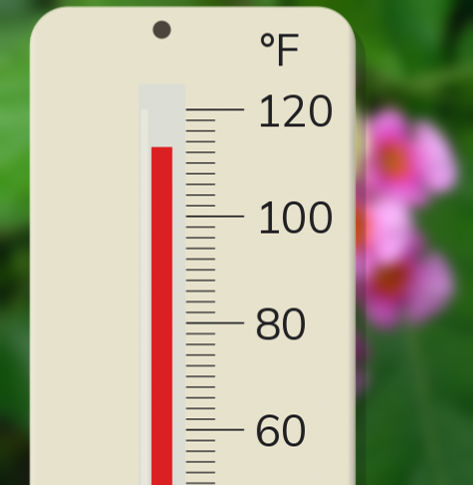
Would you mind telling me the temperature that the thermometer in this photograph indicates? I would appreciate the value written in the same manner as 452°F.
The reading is 113°F
